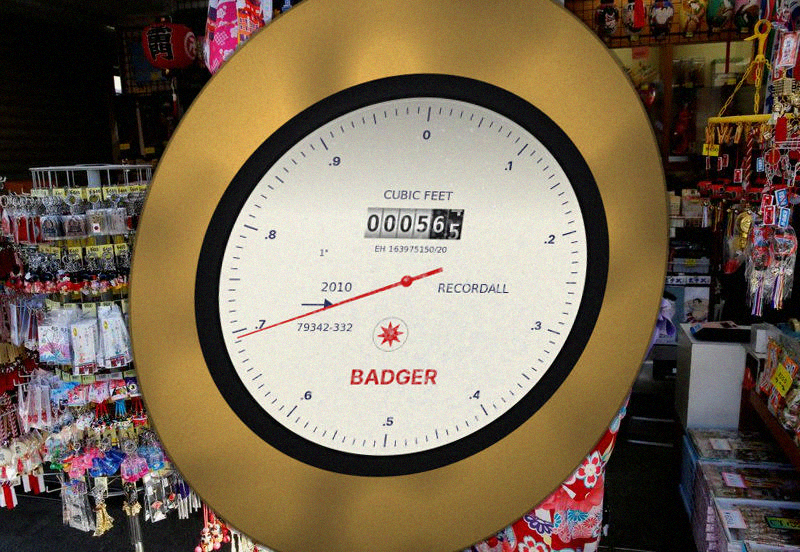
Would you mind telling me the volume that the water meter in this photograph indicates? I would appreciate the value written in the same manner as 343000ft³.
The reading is 564.69ft³
